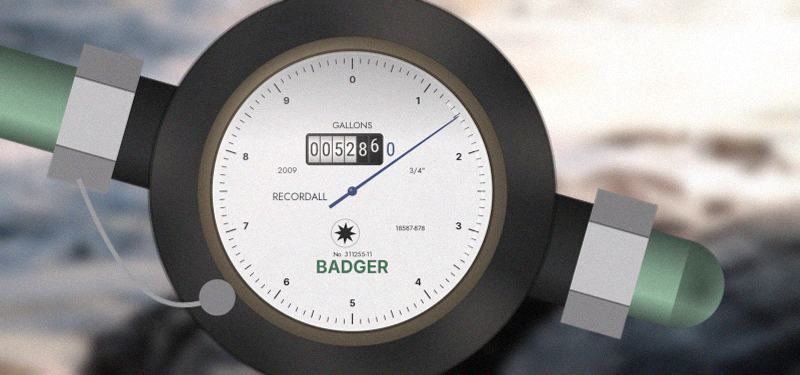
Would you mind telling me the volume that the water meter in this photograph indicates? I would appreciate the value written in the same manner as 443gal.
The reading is 52861.5gal
